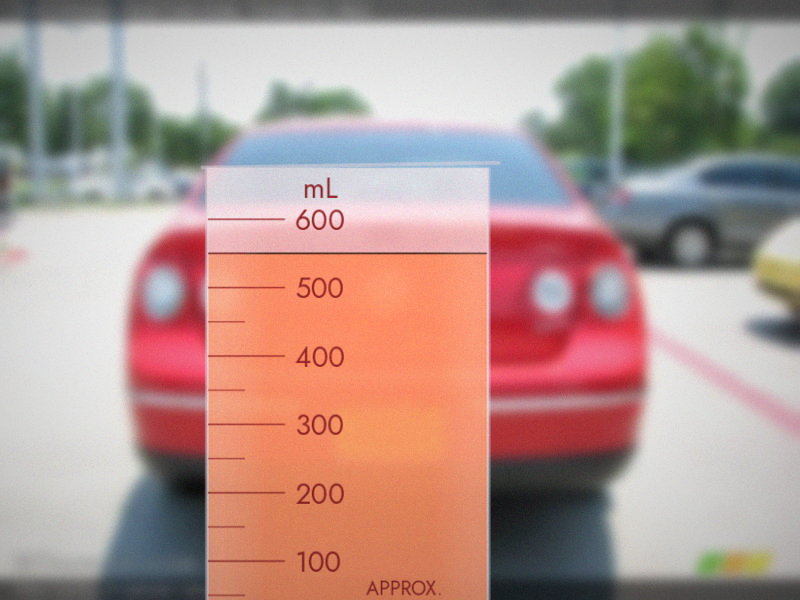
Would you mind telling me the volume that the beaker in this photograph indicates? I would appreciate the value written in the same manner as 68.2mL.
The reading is 550mL
